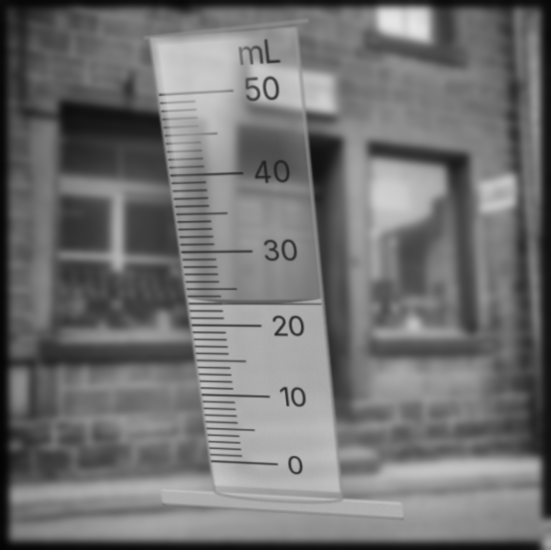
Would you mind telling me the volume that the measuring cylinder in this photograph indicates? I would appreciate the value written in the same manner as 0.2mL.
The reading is 23mL
